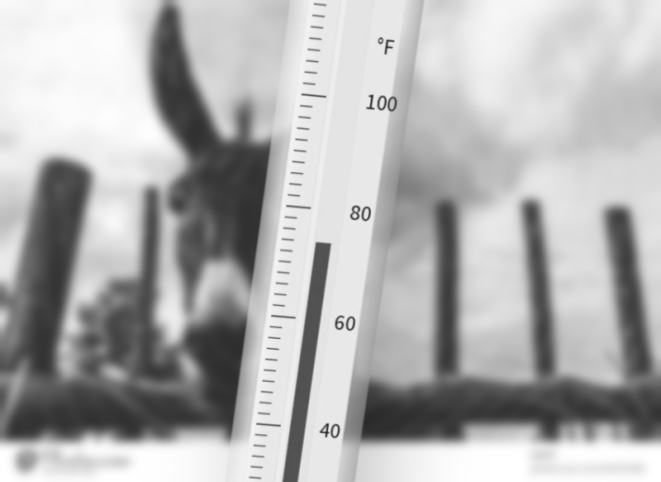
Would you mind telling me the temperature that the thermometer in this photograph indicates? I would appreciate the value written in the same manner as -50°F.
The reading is 74°F
